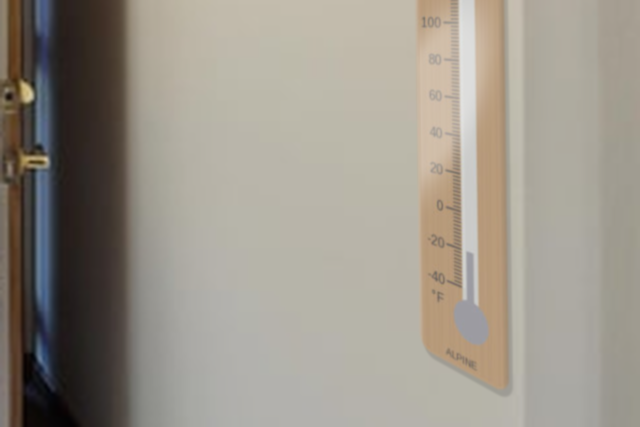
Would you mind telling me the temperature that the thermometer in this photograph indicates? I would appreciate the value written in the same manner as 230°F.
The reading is -20°F
